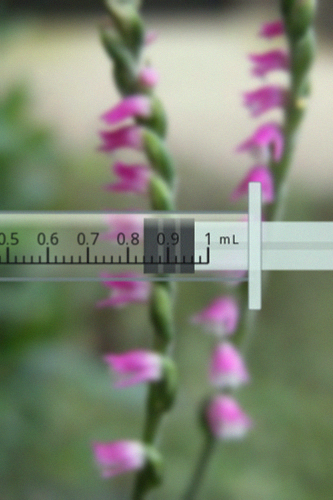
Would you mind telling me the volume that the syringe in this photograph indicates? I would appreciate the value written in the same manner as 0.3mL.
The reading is 0.84mL
